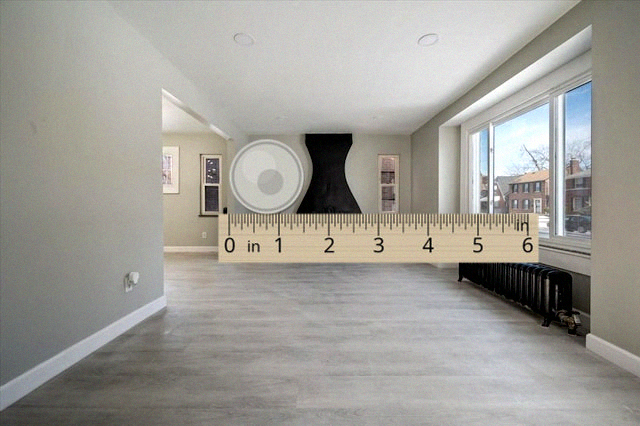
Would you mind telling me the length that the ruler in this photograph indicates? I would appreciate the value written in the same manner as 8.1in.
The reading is 1.5in
